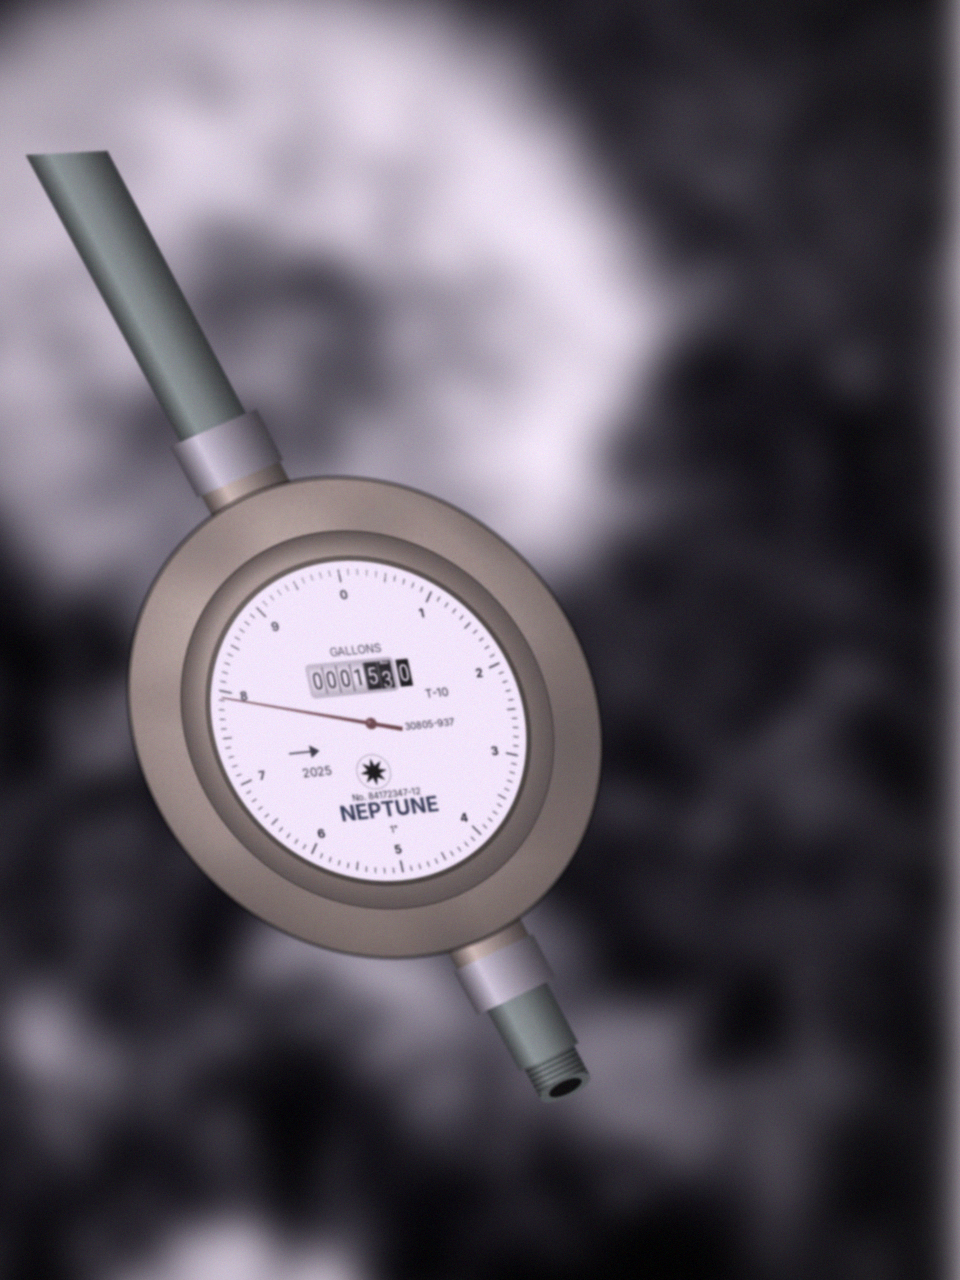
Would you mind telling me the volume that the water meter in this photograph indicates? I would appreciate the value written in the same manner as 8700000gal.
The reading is 1527.9gal
